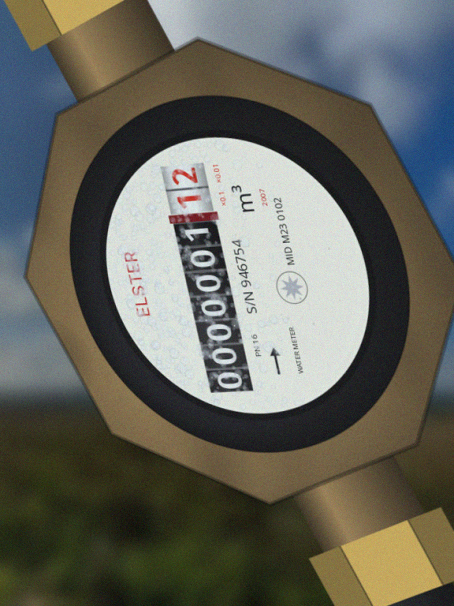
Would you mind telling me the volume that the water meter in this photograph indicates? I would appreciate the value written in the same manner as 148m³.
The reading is 1.12m³
